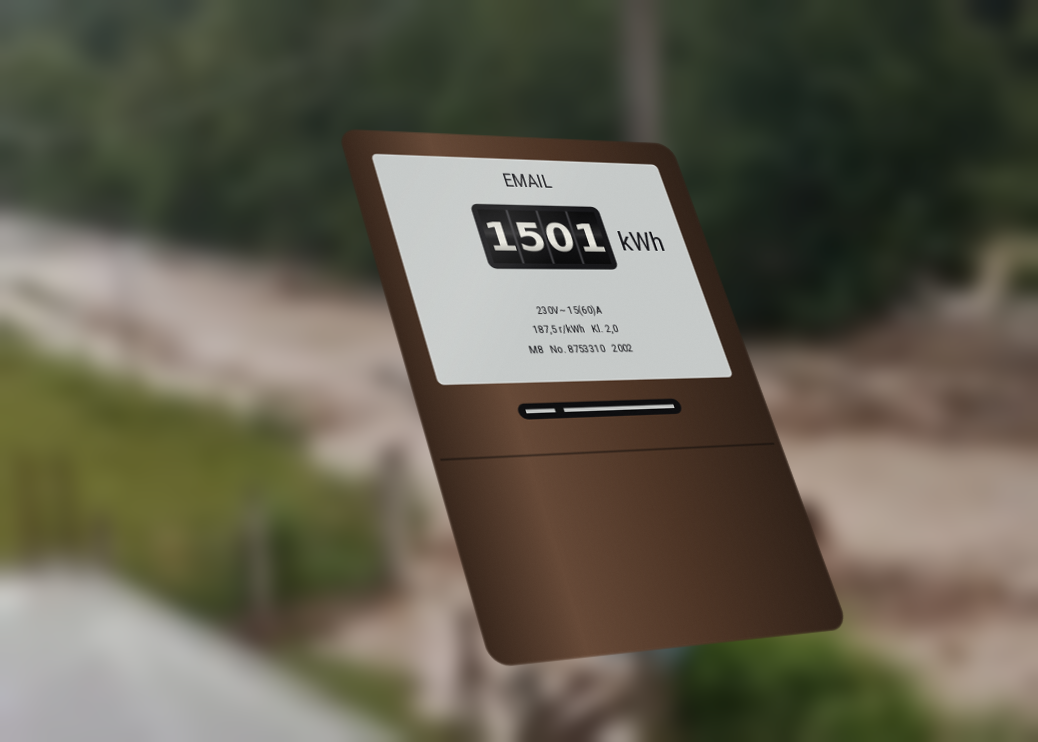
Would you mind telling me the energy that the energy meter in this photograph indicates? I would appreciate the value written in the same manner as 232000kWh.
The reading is 1501kWh
